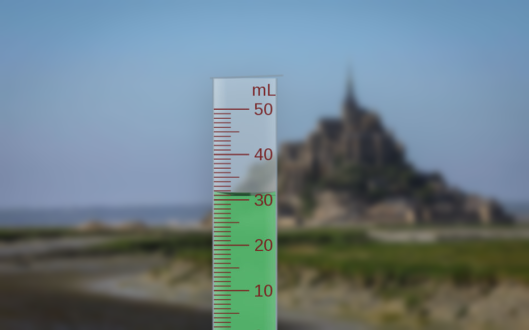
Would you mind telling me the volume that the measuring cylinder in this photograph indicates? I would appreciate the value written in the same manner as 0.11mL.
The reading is 31mL
